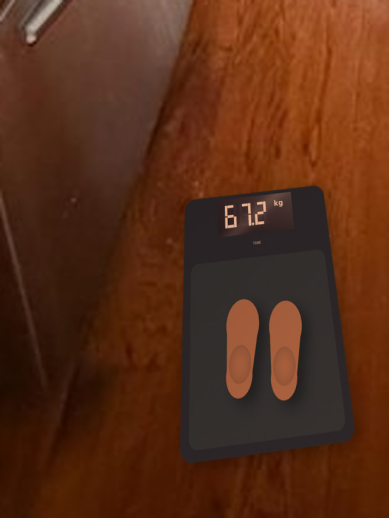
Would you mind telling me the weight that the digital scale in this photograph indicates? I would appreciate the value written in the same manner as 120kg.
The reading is 67.2kg
